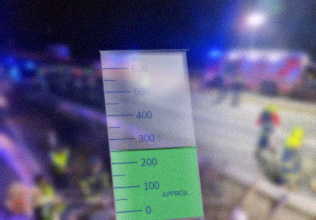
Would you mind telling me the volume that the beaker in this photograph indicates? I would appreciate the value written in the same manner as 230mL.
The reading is 250mL
